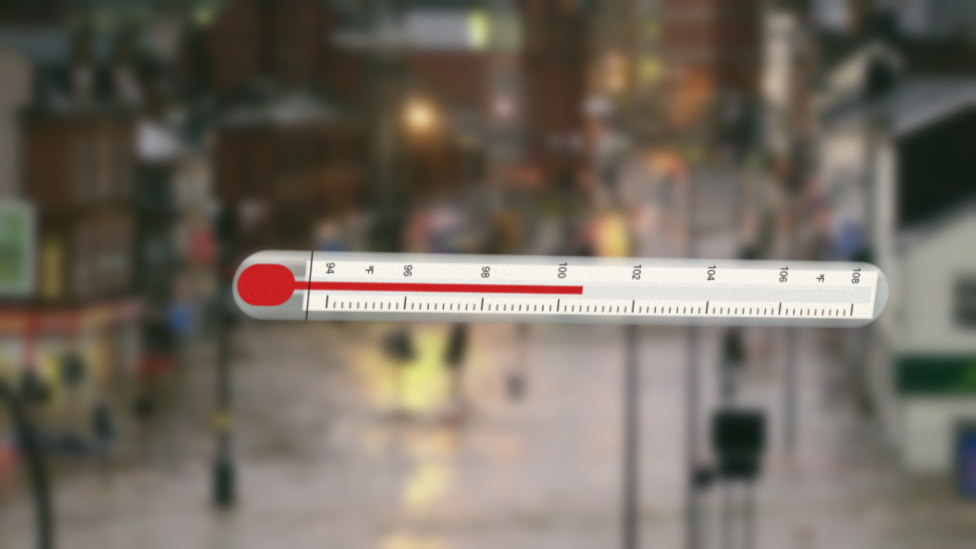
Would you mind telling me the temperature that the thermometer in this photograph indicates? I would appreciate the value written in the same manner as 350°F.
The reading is 100.6°F
